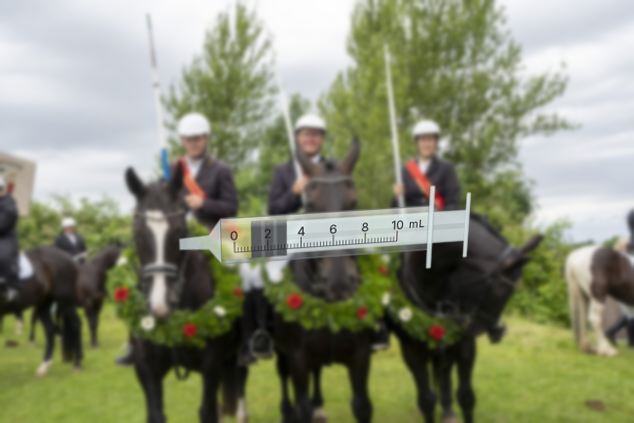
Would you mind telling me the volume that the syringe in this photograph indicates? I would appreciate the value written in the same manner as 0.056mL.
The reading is 1mL
